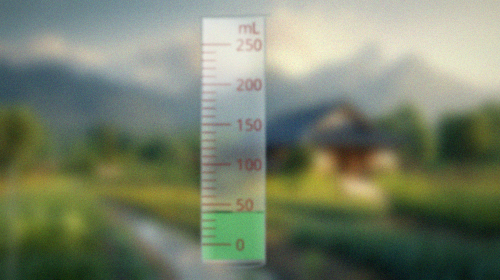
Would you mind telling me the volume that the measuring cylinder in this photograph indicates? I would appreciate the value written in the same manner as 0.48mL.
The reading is 40mL
